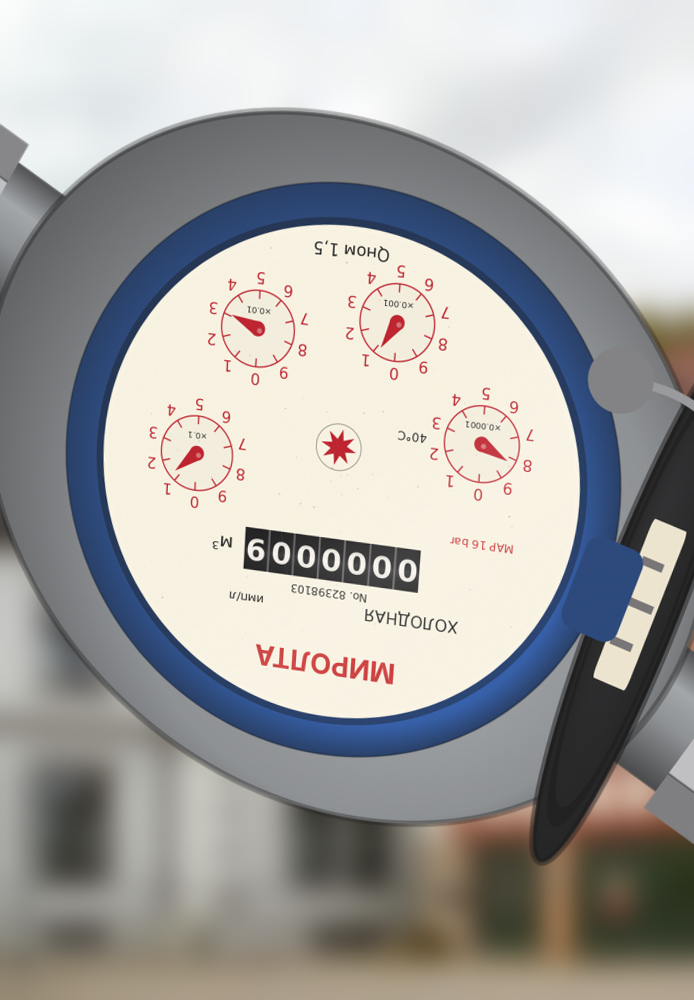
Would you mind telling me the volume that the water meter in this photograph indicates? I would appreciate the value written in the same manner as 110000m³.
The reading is 9.1308m³
